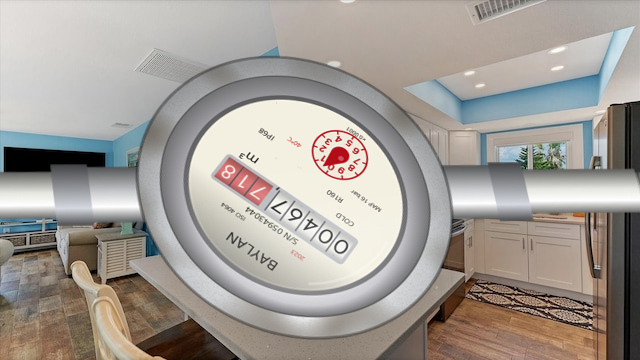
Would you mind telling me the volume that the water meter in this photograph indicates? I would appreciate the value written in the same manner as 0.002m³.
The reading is 467.7180m³
